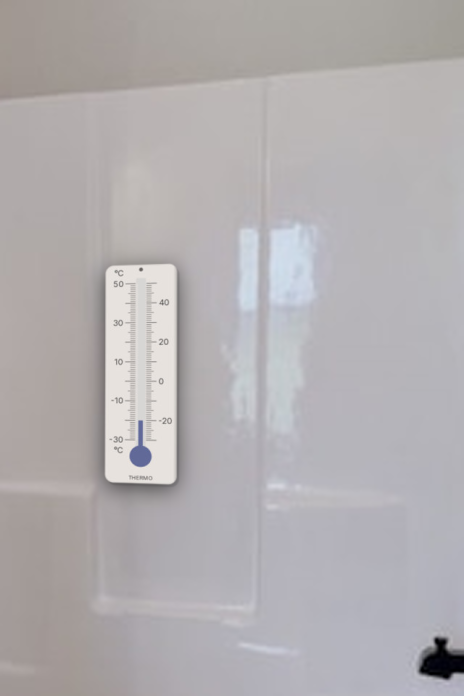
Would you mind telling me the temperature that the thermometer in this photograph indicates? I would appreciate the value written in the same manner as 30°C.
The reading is -20°C
